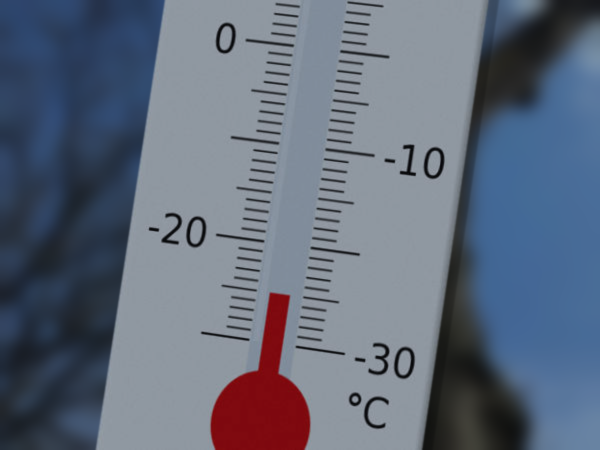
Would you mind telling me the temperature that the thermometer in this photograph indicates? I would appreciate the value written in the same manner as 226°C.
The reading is -25°C
